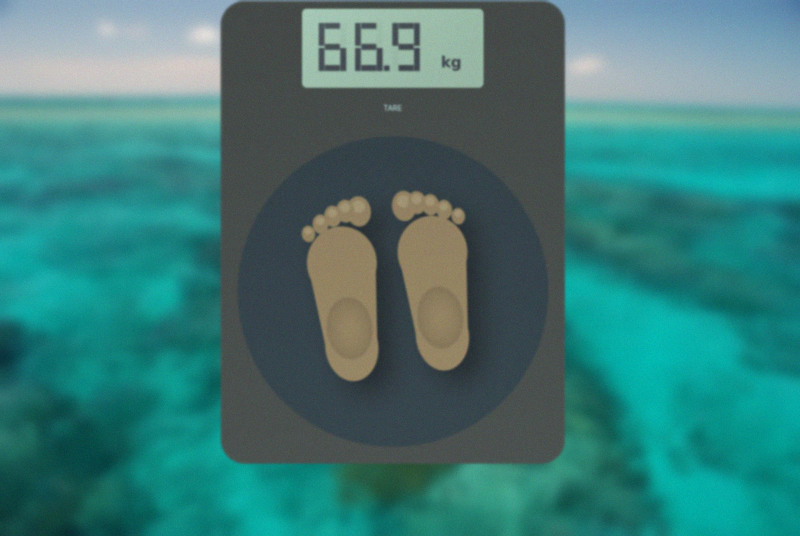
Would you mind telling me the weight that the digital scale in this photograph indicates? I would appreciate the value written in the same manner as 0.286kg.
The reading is 66.9kg
